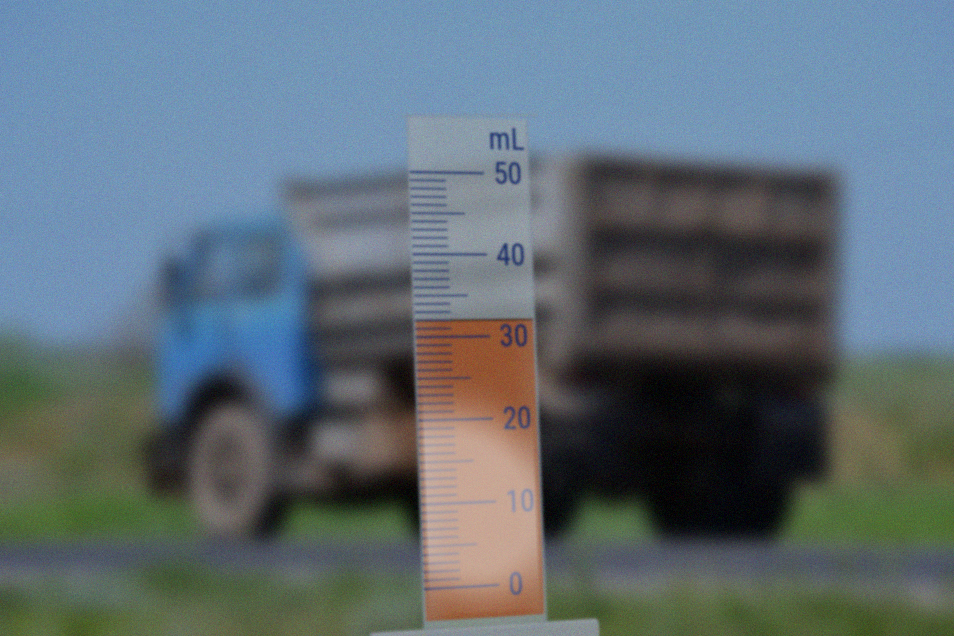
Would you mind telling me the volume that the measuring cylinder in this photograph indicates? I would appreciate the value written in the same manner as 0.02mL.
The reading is 32mL
